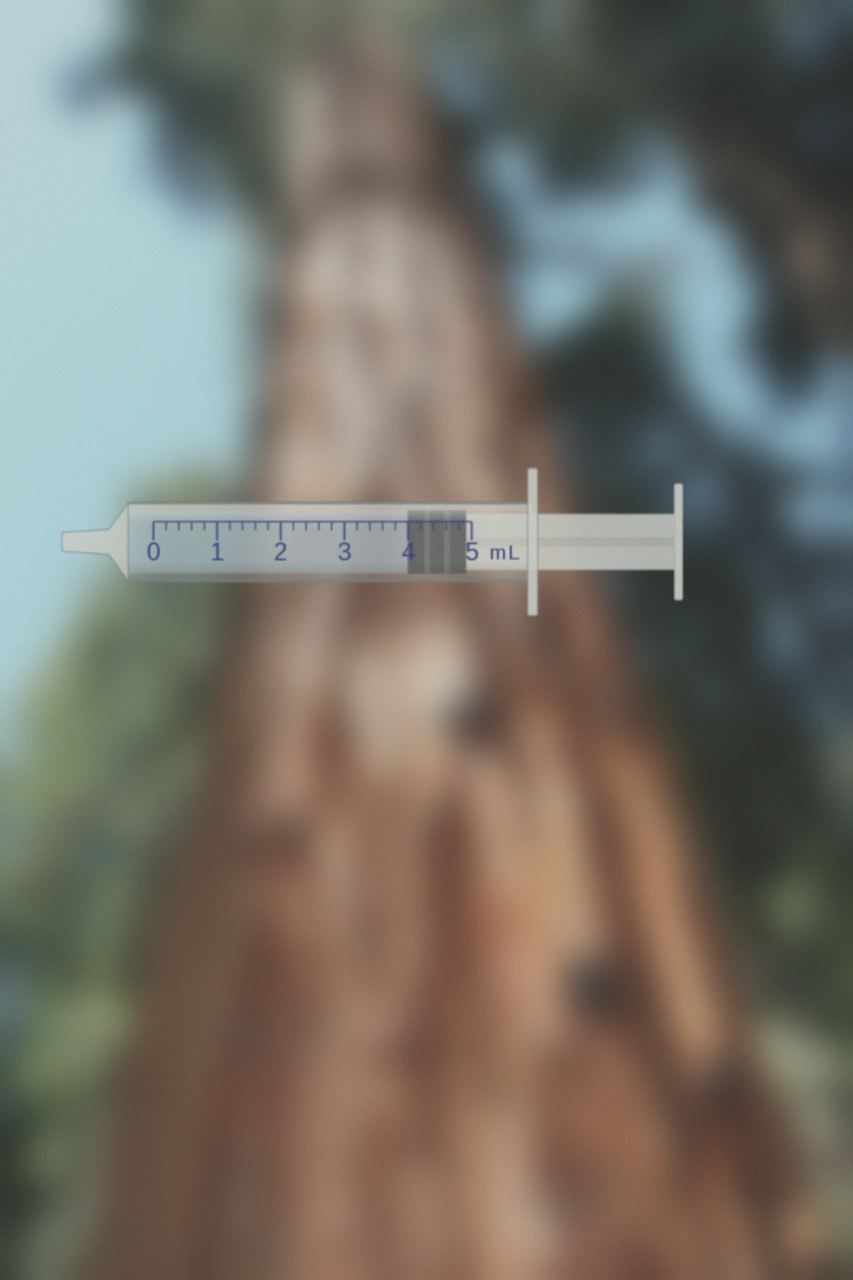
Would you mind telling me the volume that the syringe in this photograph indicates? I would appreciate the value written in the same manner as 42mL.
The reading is 4mL
